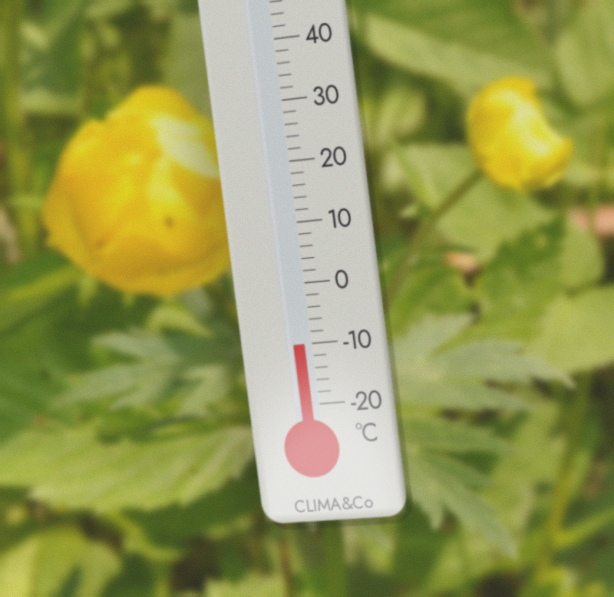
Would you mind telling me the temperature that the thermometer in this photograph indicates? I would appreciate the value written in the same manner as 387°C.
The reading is -10°C
